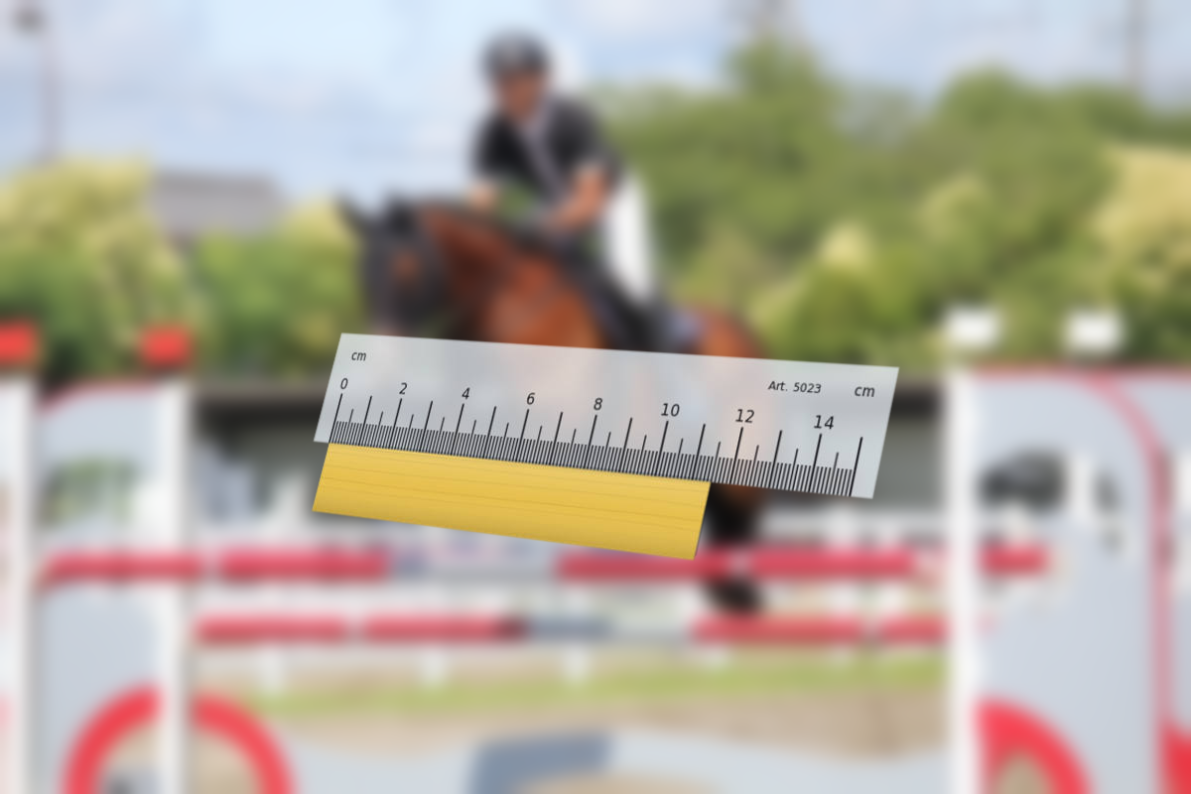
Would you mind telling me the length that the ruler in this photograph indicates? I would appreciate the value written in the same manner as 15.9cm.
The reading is 11.5cm
